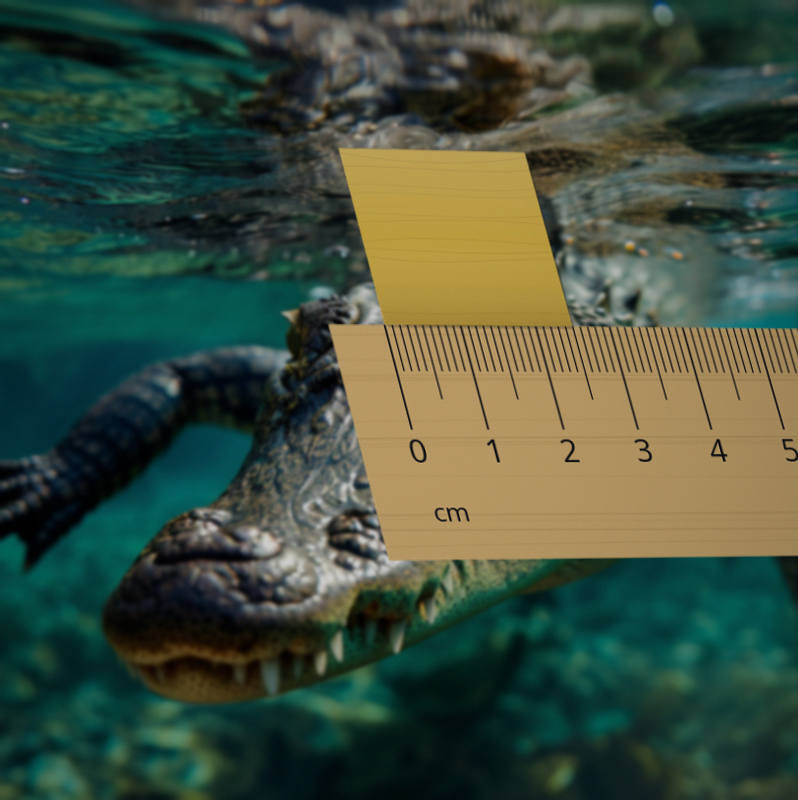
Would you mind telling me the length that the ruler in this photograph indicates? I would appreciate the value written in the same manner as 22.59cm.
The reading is 2.5cm
